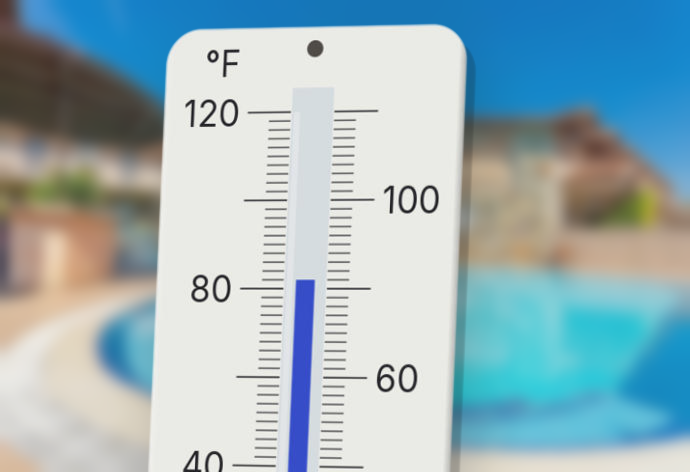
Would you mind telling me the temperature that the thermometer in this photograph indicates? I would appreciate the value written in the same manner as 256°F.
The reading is 82°F
